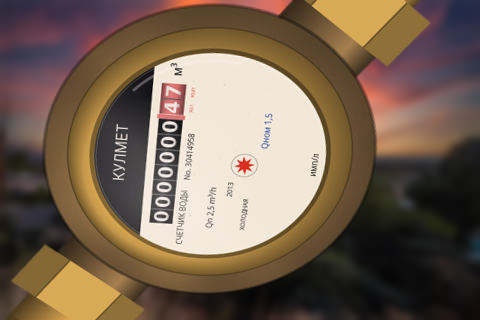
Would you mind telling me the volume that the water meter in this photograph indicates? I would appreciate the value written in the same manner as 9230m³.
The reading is 0.47m³
